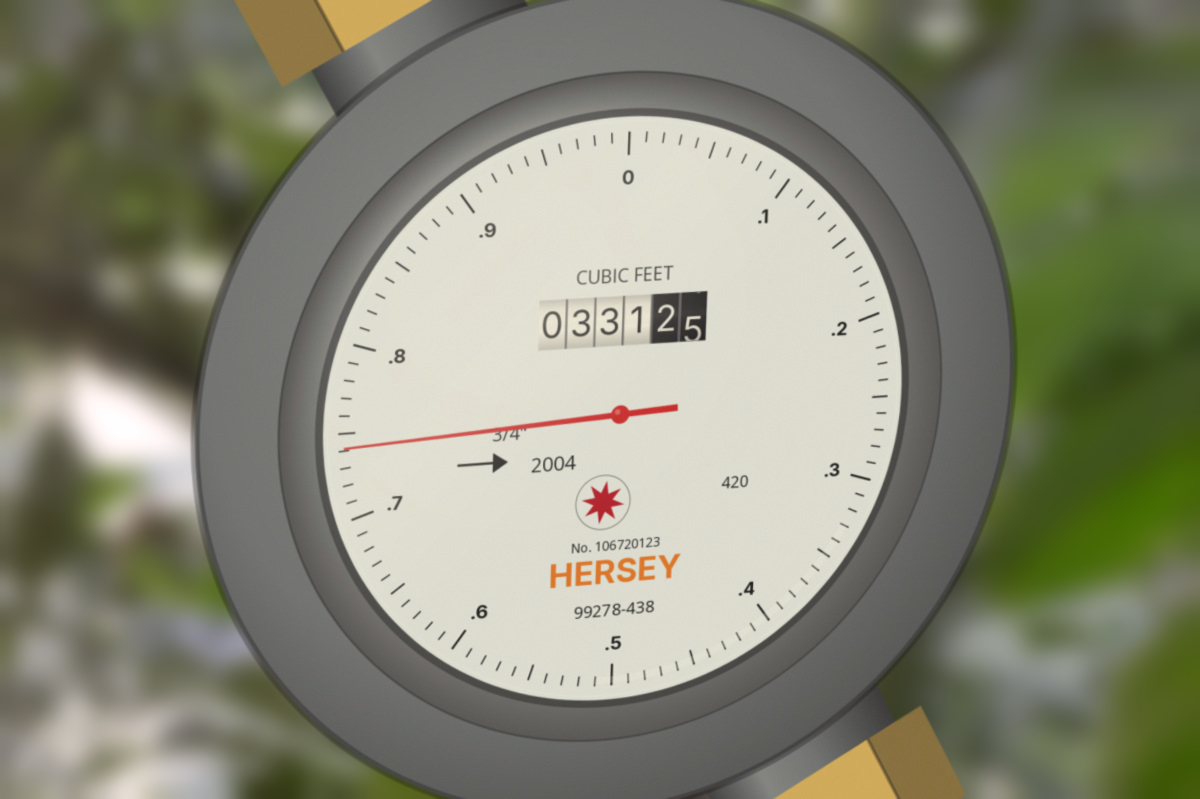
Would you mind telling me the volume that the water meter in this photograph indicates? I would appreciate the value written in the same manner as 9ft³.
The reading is 33124.74ft³
